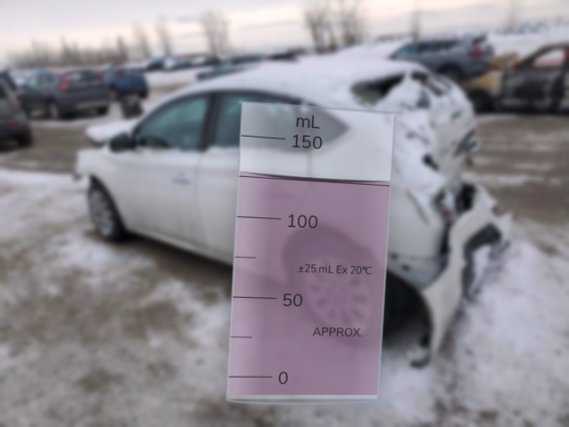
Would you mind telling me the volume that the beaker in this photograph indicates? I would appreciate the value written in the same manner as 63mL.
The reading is 125mL
